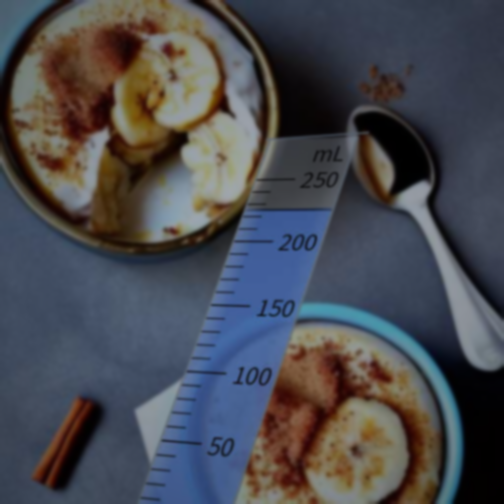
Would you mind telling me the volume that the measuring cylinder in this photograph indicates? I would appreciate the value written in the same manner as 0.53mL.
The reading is 225mL
